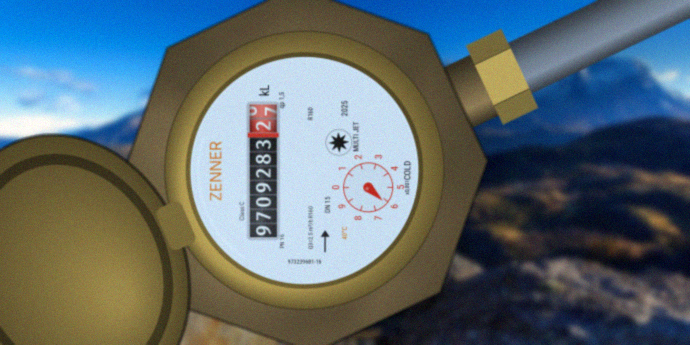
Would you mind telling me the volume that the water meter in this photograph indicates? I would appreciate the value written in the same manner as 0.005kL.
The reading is 9709283.266kL
